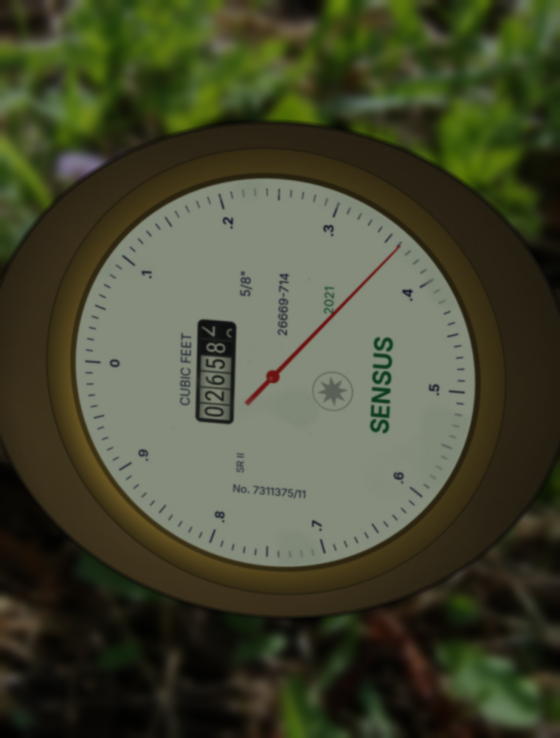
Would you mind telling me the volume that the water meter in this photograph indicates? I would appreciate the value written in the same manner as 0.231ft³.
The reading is 26582.36ft³
